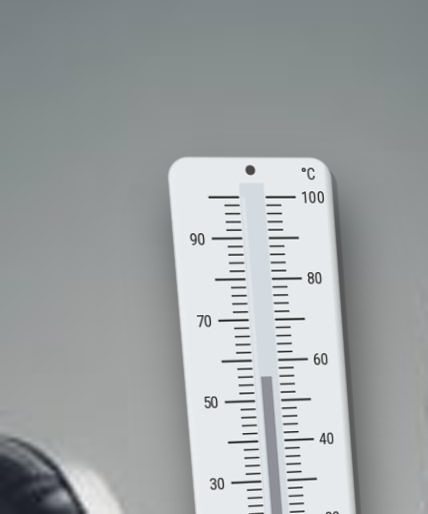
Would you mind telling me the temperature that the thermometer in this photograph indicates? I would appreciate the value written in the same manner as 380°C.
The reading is 56°C
